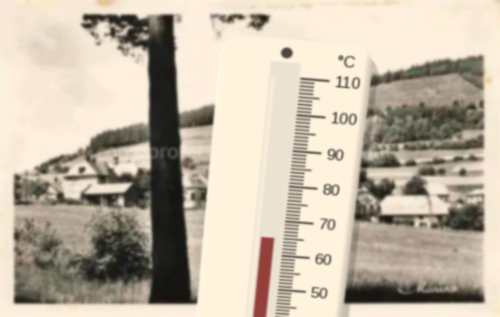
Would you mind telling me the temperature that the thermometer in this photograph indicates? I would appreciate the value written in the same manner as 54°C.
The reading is 65°C
